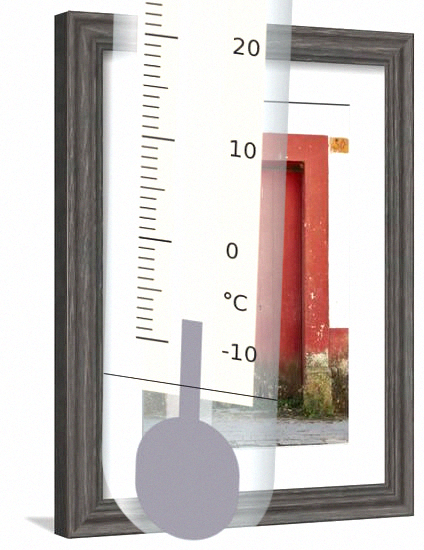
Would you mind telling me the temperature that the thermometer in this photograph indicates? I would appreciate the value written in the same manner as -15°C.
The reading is -7.5°C
